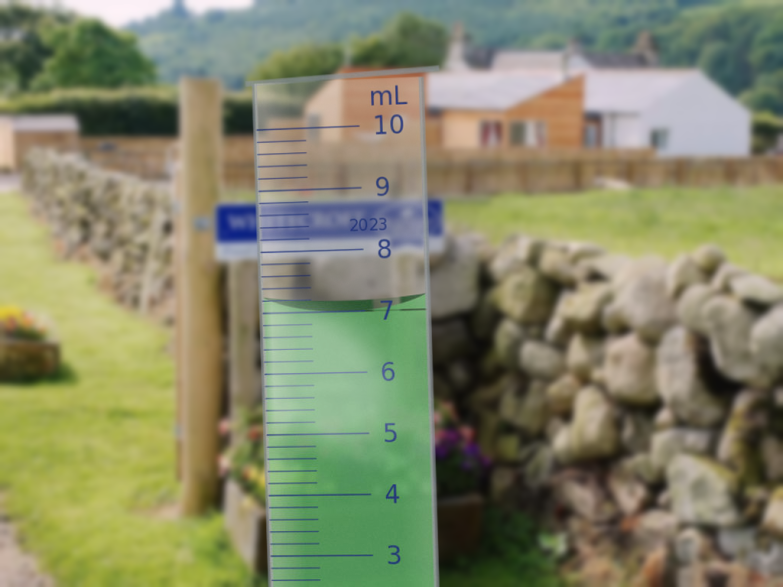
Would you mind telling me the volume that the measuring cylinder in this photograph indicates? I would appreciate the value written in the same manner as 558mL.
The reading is 7mL
